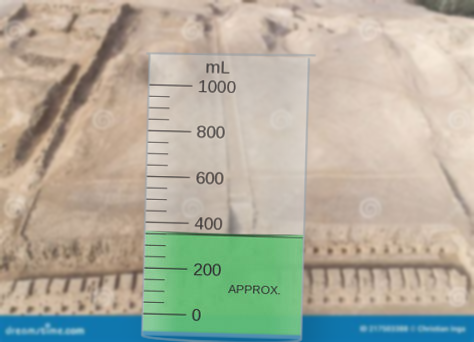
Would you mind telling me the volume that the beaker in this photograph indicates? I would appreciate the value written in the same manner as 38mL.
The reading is 350mL
